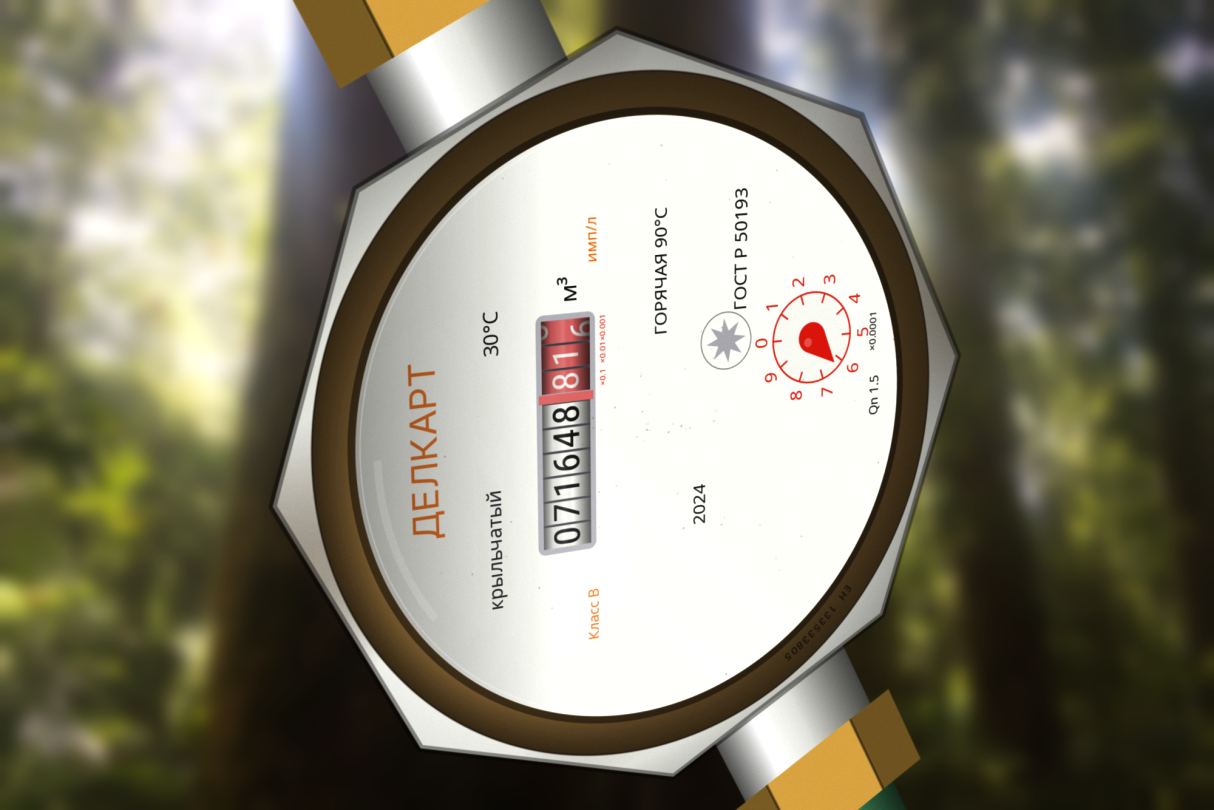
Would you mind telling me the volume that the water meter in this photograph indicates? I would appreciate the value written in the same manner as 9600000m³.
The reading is 71648.8156m³
